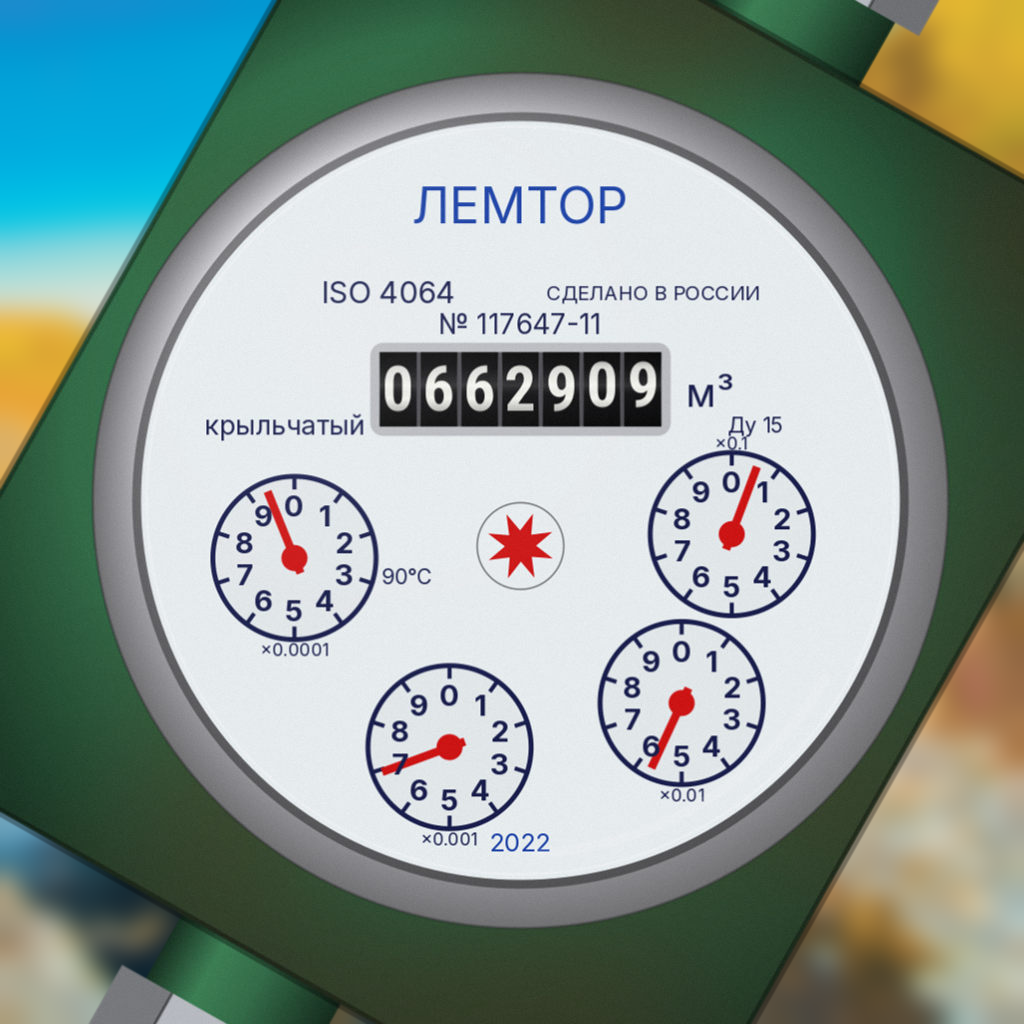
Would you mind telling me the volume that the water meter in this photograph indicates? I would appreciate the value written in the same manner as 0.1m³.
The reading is 662909.0569m³
